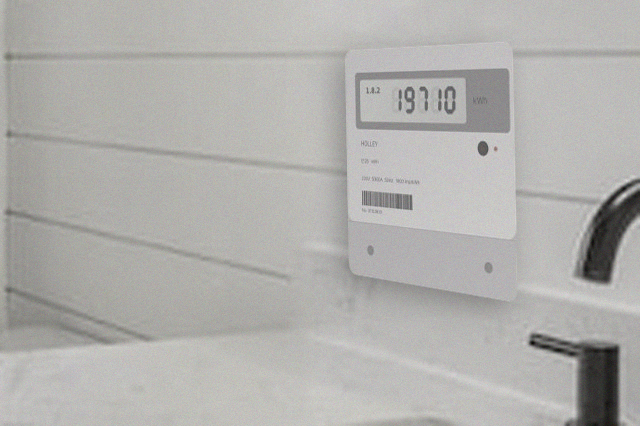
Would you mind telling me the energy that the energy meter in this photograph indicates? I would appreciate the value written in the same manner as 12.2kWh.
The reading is 19710kWh
